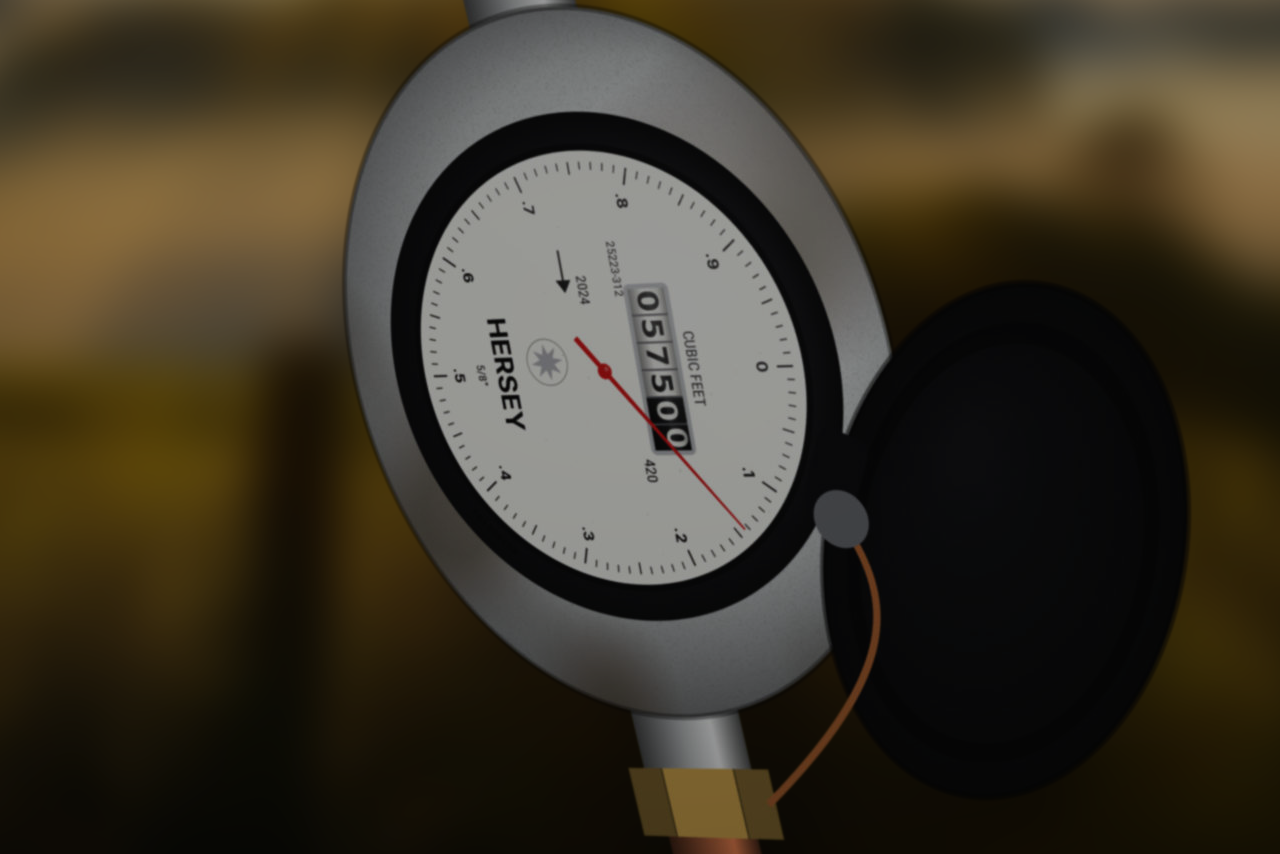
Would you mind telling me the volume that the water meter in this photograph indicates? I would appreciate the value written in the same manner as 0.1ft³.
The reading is 57500.14ft³
